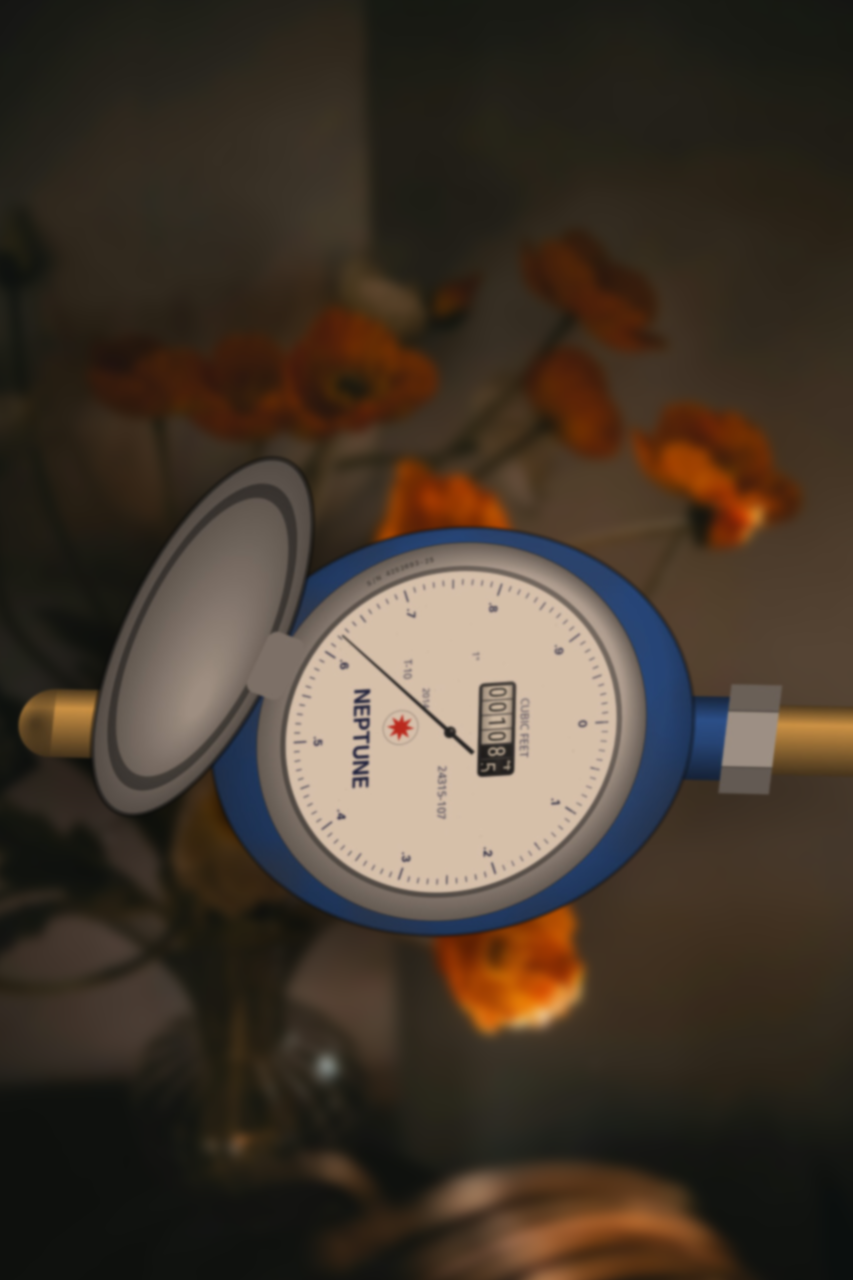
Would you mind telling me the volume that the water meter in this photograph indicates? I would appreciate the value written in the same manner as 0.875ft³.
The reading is 1084.62ft³
